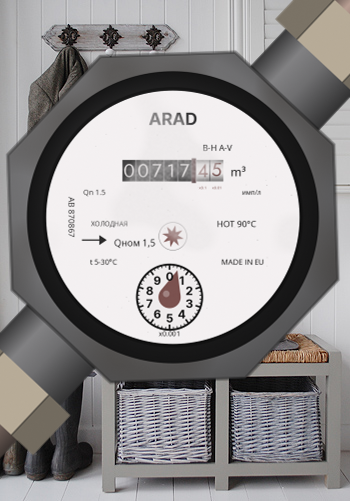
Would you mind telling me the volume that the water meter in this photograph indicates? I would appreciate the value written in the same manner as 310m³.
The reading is 717.450m³
